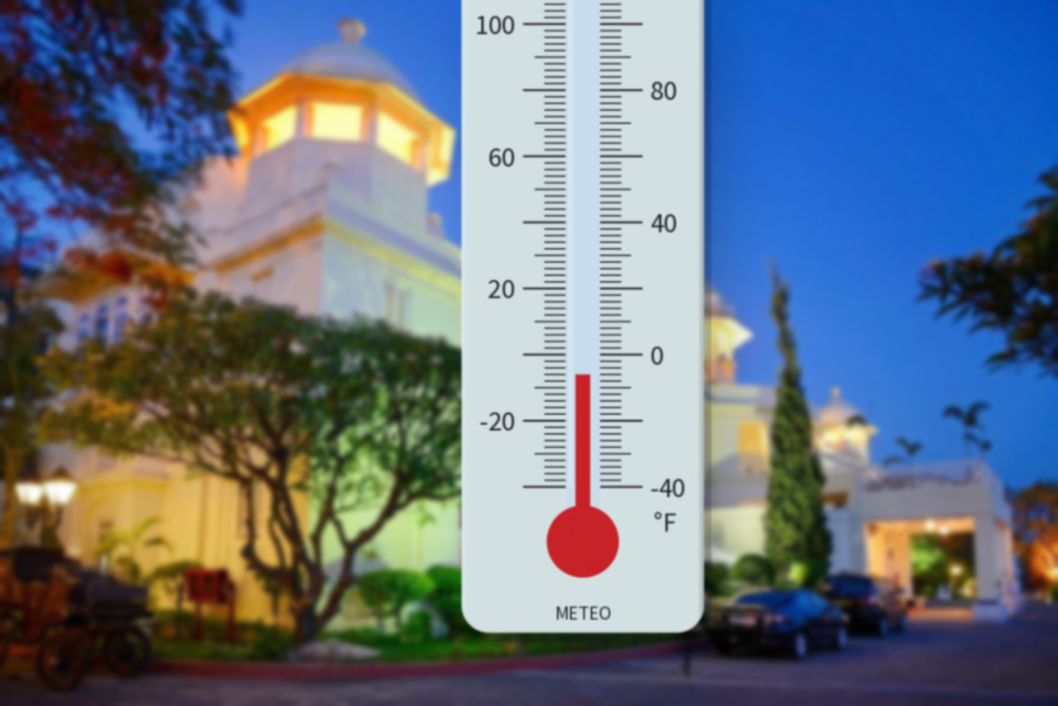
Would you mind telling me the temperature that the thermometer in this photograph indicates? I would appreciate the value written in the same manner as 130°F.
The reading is -6°F
